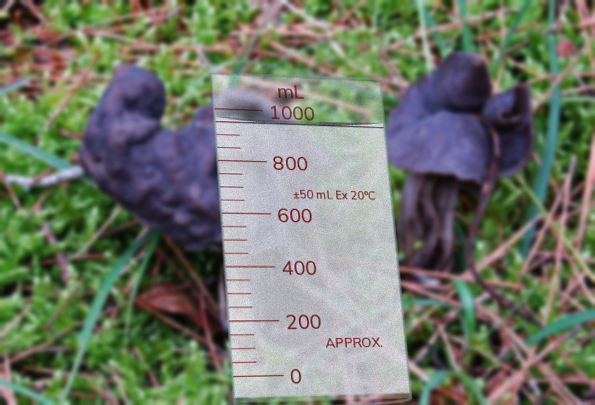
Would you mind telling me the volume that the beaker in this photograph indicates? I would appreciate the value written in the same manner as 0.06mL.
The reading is 950mL
